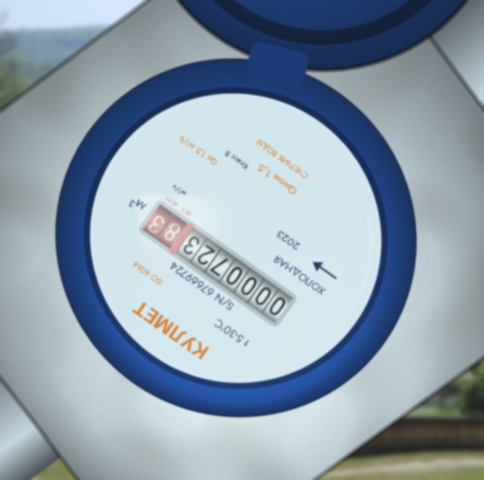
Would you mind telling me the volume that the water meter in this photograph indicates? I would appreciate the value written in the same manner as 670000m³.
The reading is 723.83m³
